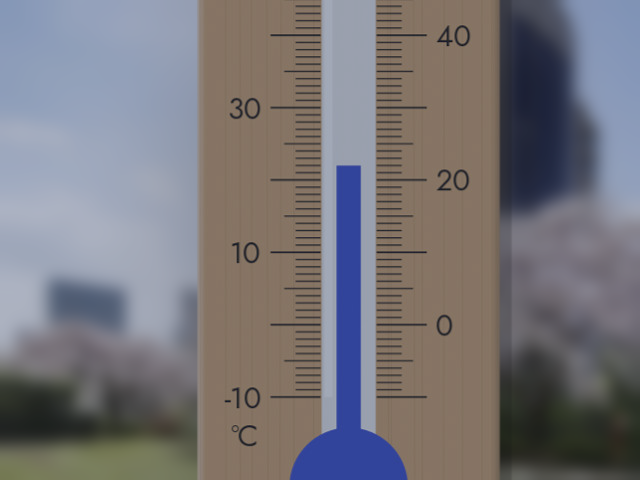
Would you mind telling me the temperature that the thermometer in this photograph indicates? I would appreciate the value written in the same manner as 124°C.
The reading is 22°C
